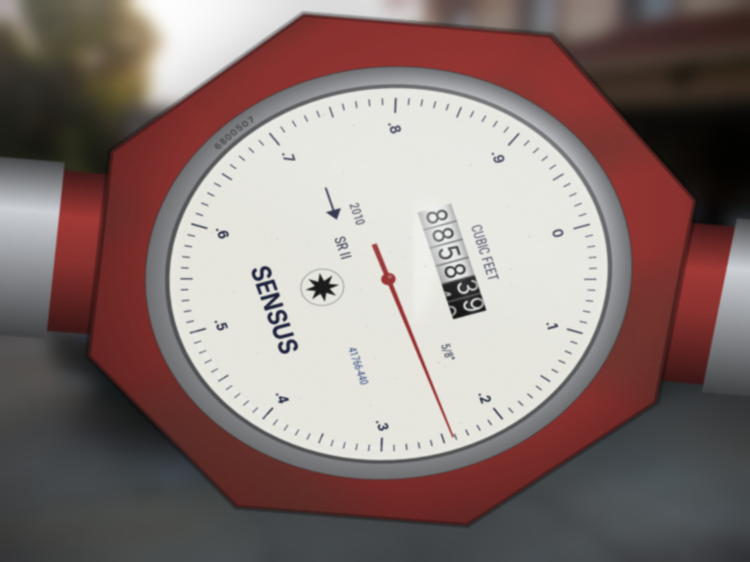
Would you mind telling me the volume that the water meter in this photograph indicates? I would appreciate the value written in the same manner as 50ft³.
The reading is 885839.24ft³
